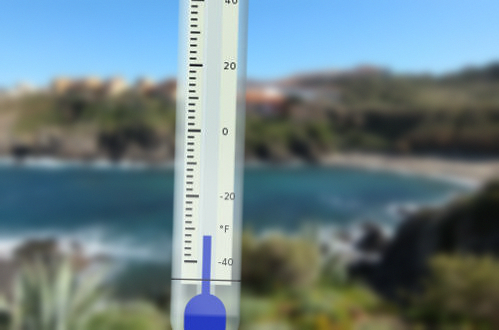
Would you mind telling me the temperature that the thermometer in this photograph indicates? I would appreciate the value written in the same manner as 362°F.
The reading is -32°F
